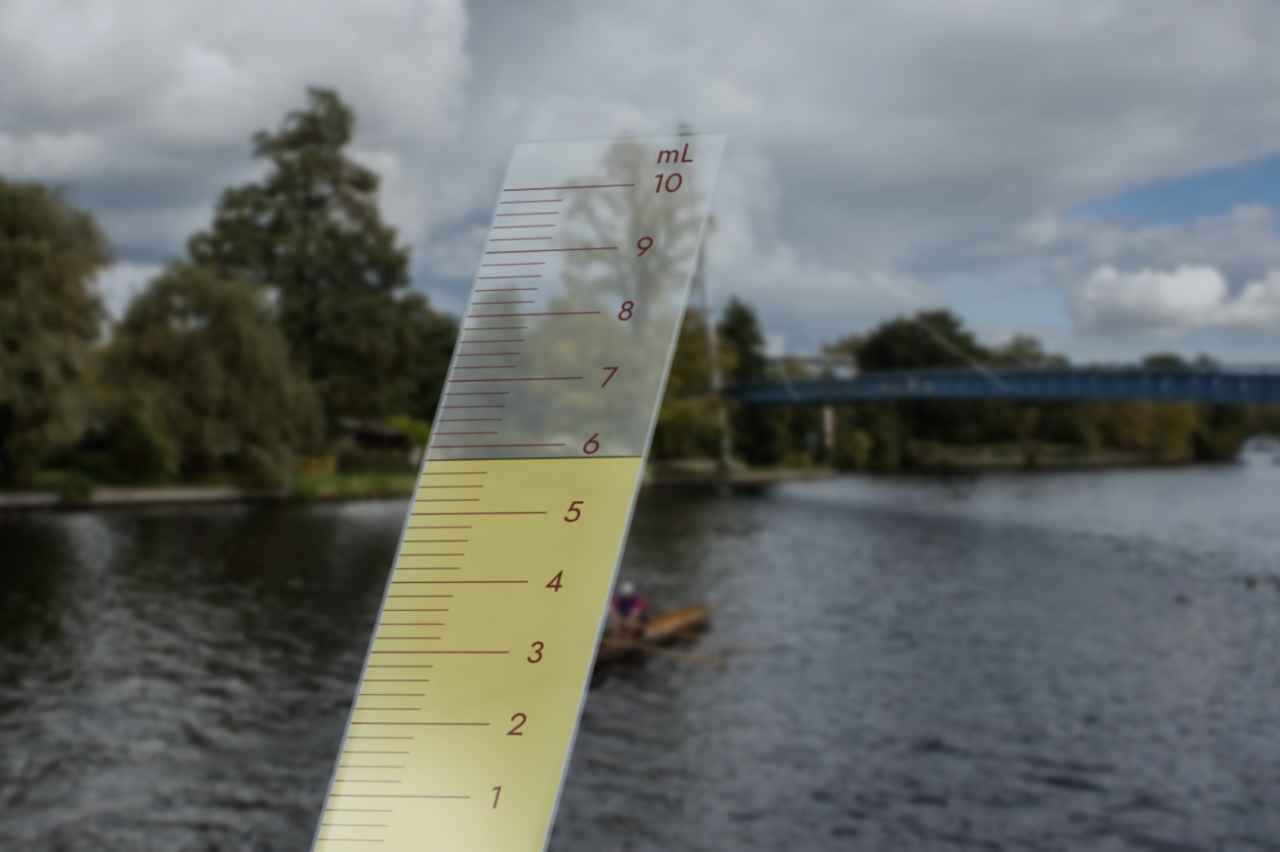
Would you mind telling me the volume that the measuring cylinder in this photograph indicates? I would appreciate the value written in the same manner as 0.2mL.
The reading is 5.8mL
